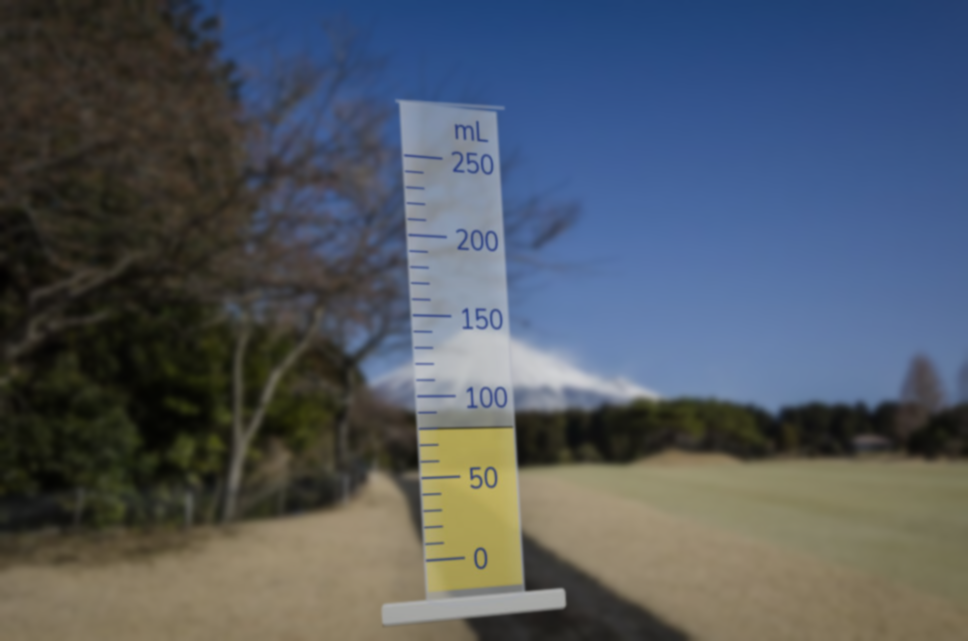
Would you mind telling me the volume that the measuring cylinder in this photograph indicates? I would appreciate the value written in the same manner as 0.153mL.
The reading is 80mL
